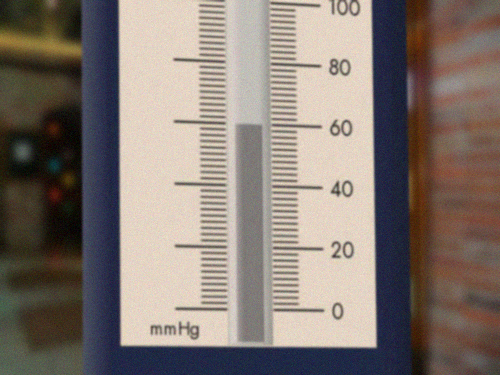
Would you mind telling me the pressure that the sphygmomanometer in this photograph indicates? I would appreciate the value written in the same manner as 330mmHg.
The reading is 60mmHg
